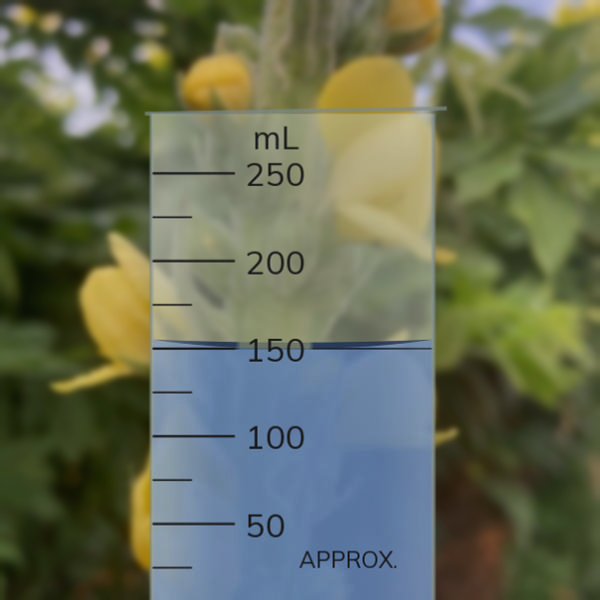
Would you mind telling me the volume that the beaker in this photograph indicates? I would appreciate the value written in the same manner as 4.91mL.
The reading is 150mL
